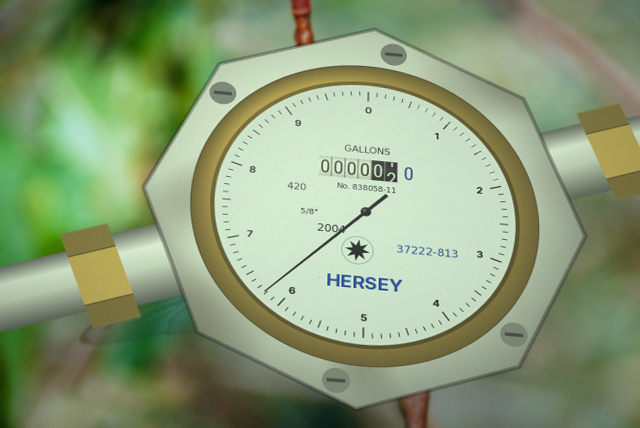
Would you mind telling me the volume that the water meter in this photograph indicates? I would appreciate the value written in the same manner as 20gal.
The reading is 16.2gal
